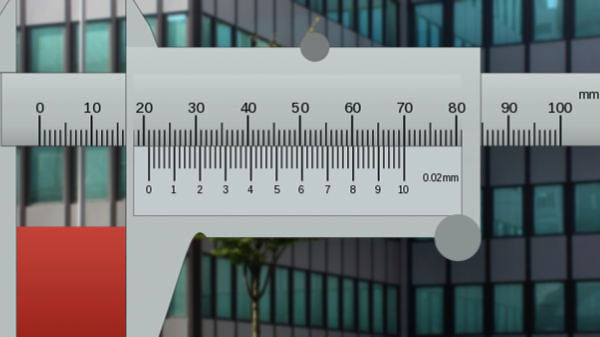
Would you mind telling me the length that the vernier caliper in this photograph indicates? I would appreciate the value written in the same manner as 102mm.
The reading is 21.0mm
